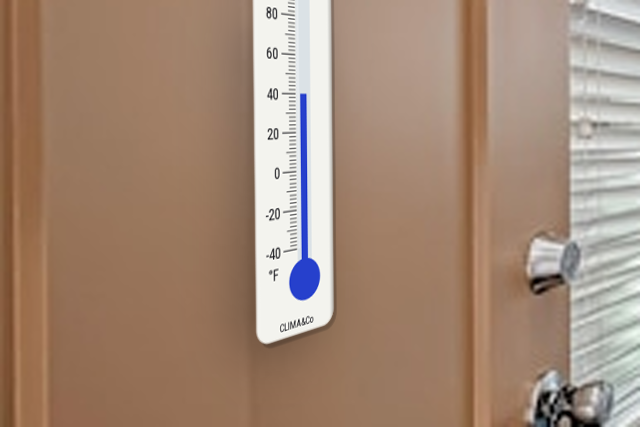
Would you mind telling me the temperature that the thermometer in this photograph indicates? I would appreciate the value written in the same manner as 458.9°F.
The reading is 40°F
